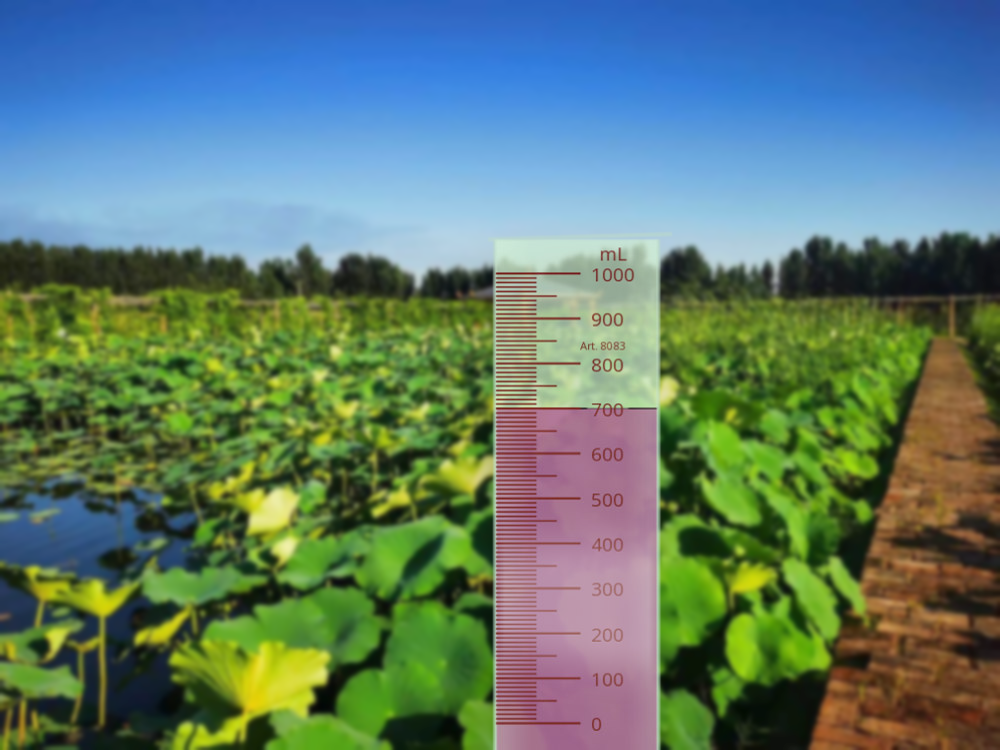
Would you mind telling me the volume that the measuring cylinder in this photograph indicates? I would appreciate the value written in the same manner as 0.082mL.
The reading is 700mL
